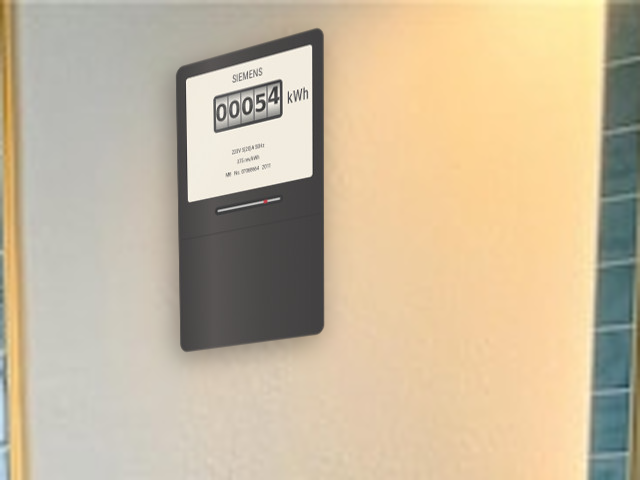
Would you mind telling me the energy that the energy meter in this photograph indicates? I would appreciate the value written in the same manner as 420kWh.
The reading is 54kWh
